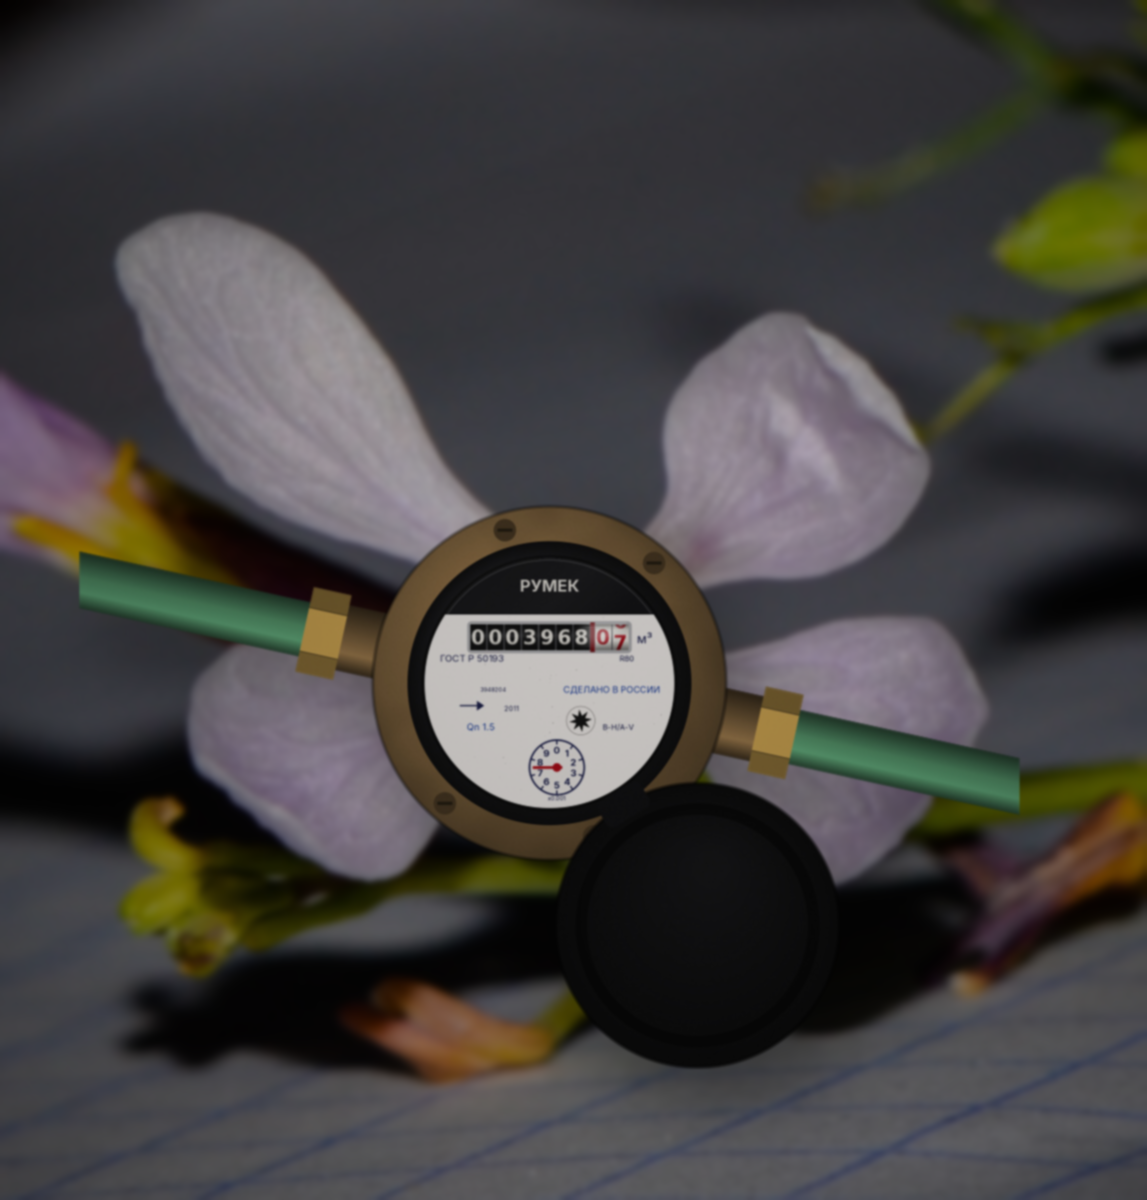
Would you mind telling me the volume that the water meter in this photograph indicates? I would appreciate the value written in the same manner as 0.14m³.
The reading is 3968.067m³
